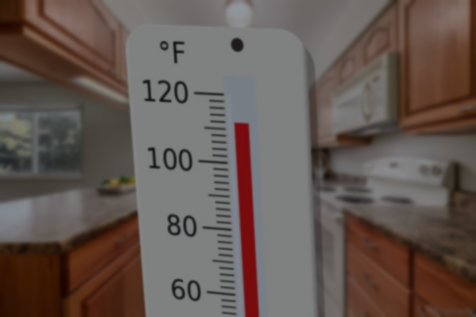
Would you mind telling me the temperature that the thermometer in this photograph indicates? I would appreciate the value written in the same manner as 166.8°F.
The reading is 112°F
